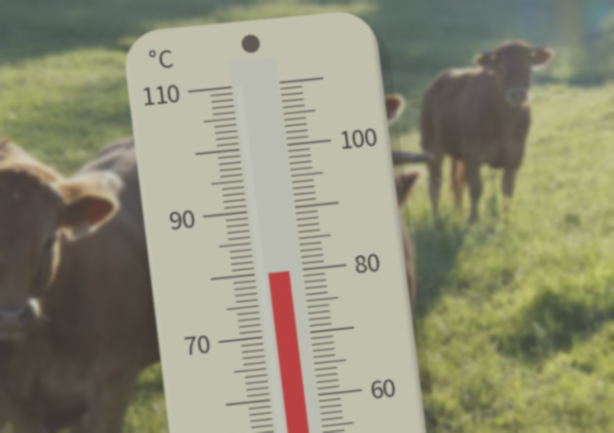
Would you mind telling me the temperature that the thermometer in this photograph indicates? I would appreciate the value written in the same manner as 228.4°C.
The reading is 80°C
